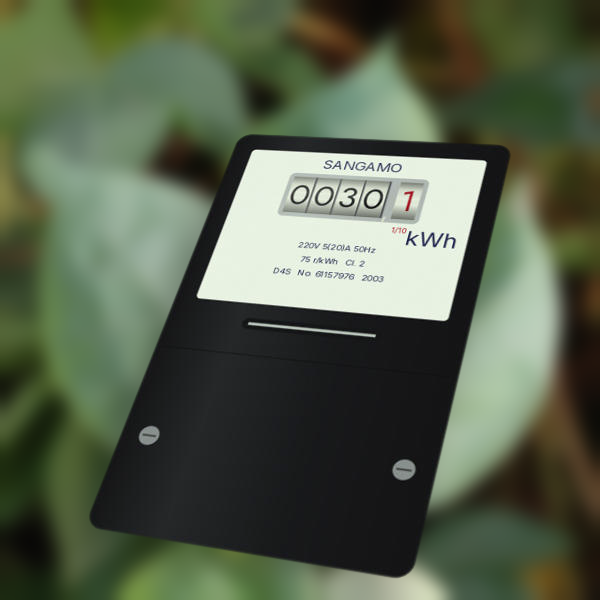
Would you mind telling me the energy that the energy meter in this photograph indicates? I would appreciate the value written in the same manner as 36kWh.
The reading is 30.1kWh
